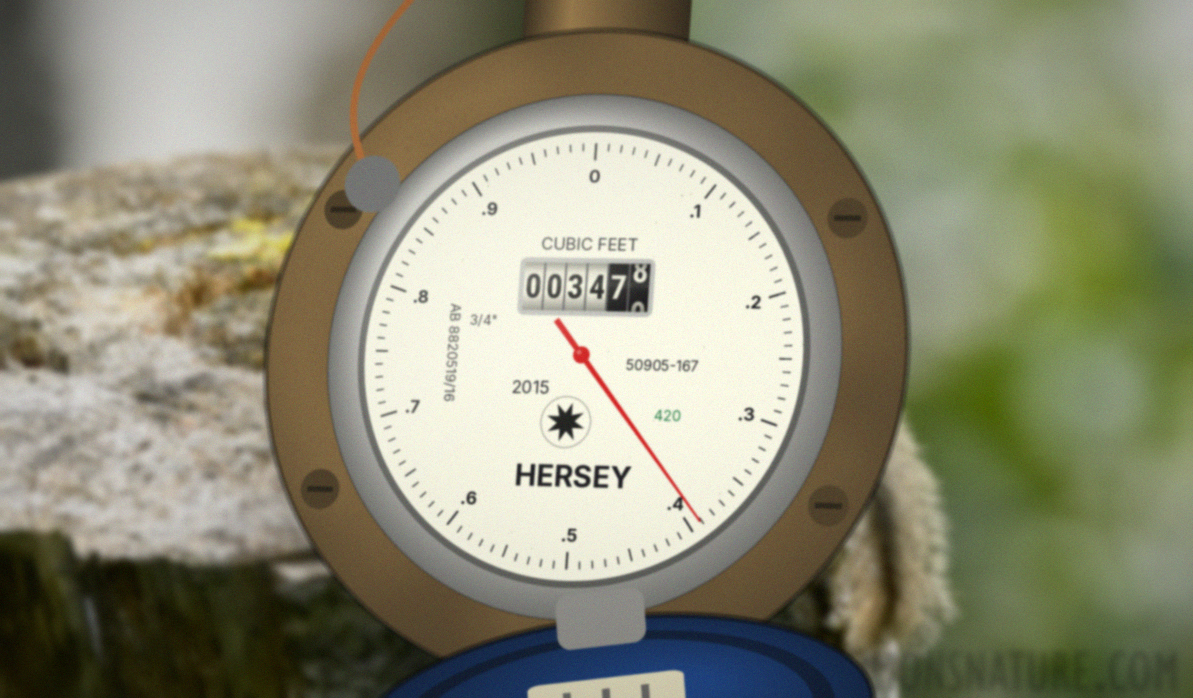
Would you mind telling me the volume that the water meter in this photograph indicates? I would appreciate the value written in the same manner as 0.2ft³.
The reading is 3478.39ft³
